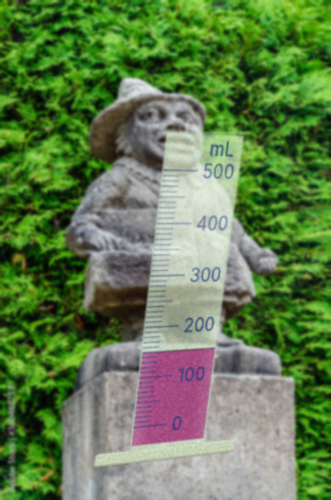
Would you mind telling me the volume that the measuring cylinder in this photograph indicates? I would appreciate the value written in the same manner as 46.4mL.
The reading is 150mL
